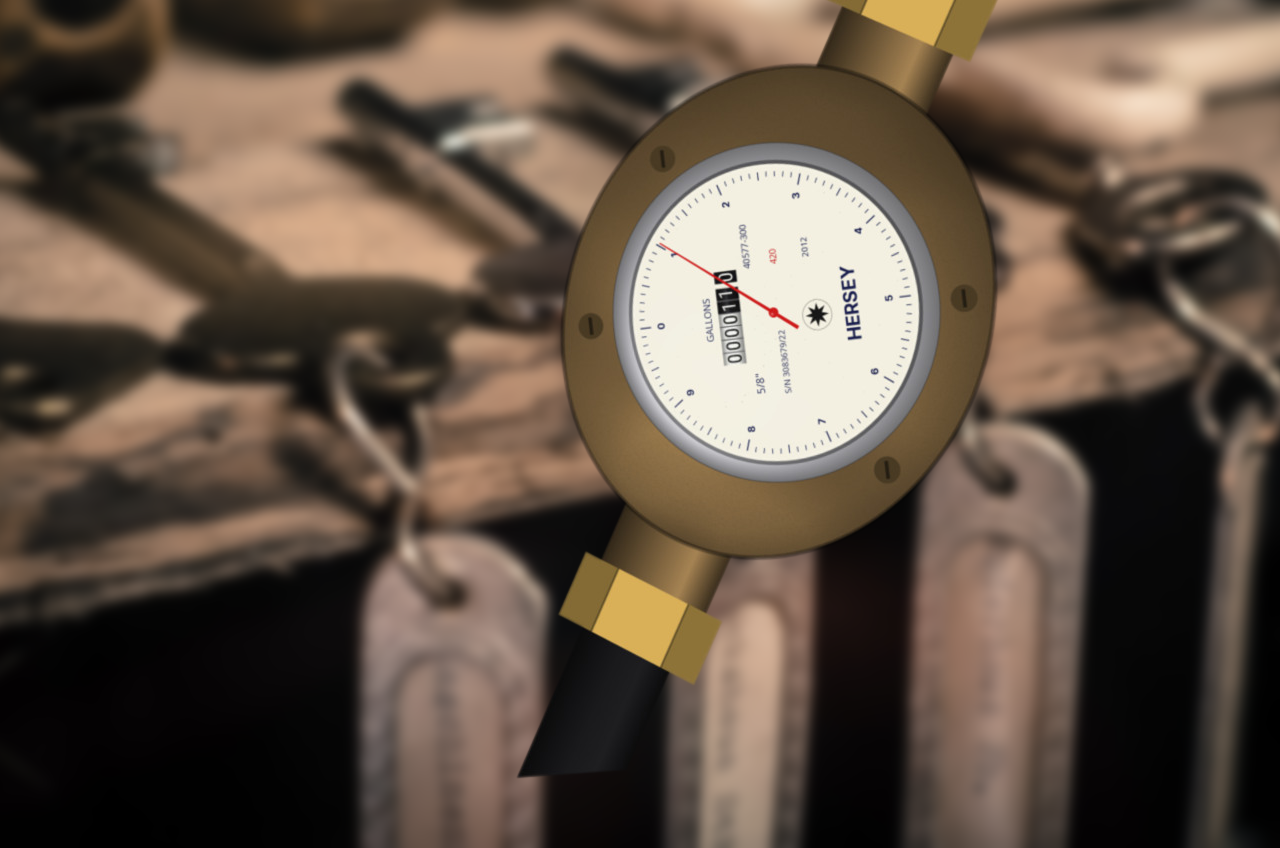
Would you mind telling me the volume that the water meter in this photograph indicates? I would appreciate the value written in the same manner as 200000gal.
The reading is 111.0gal
